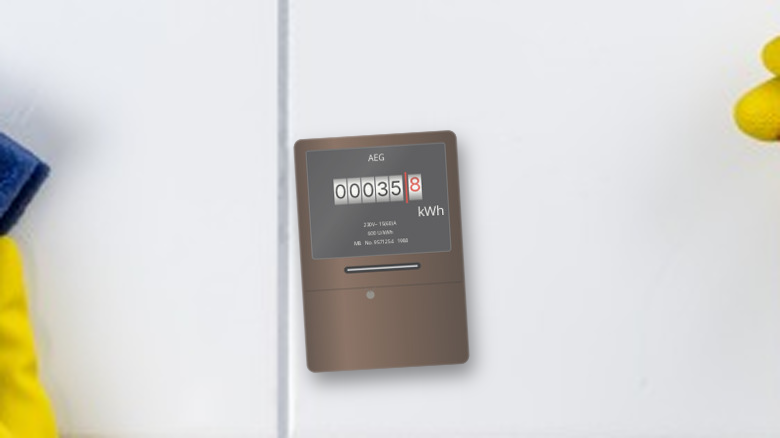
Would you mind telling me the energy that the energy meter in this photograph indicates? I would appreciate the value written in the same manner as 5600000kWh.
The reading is 35.8kWh
